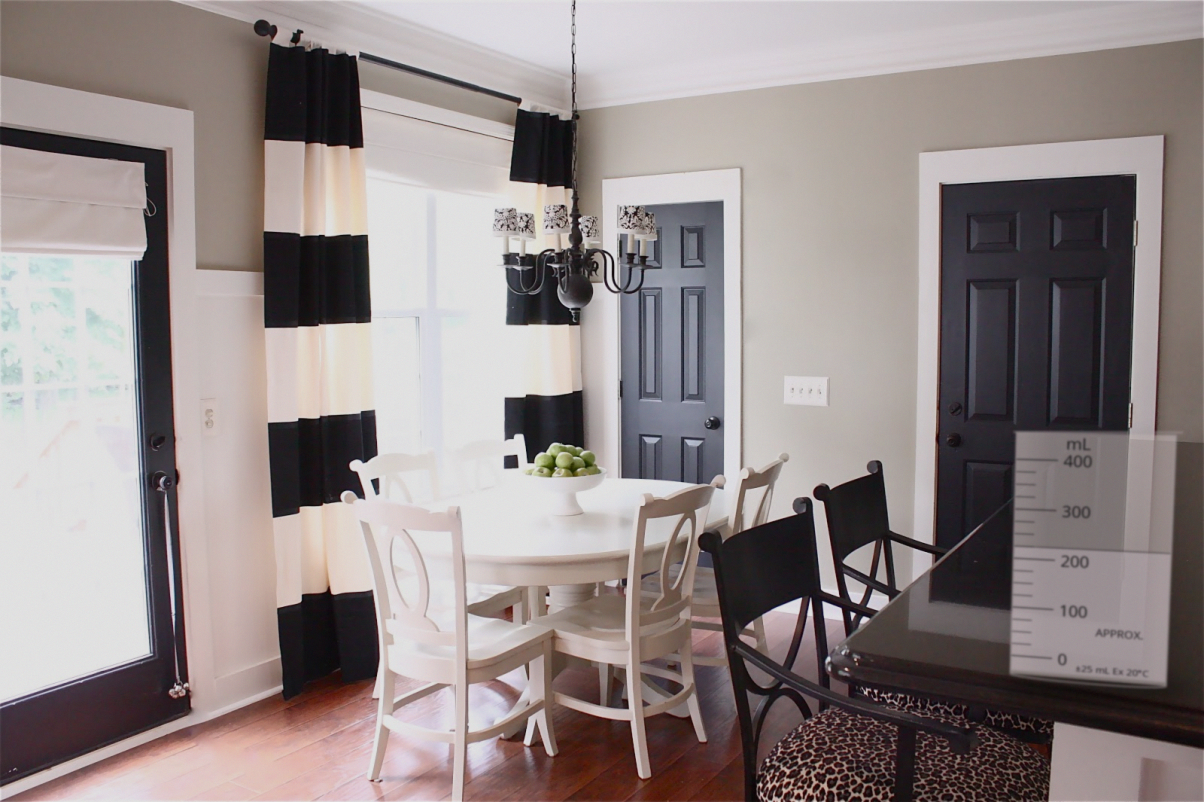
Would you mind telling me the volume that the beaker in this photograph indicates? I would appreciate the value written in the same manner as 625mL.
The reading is 225mL
